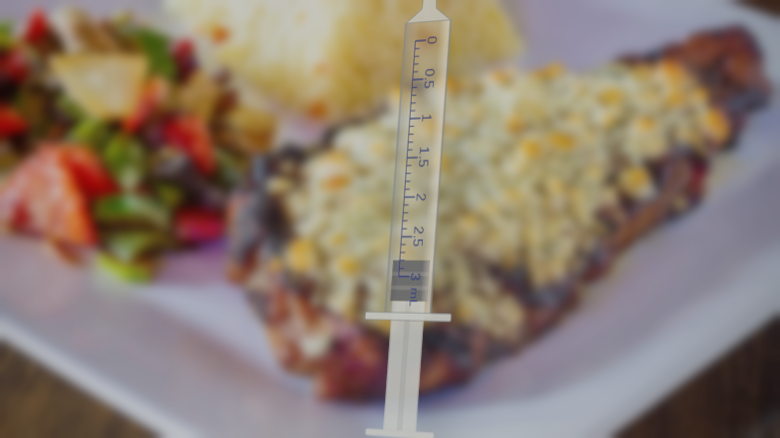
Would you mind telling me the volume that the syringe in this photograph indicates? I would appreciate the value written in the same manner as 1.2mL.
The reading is 2.8mL
